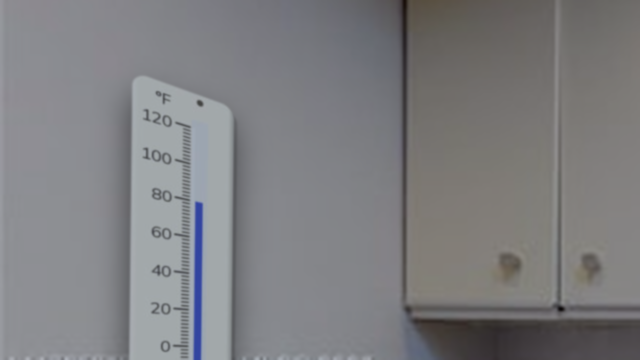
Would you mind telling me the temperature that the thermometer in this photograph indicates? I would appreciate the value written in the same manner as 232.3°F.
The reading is 80°F
